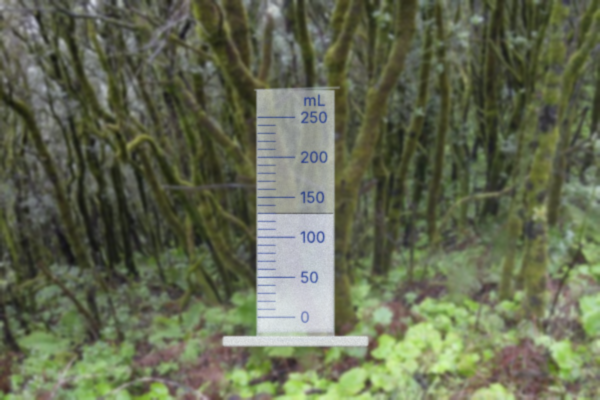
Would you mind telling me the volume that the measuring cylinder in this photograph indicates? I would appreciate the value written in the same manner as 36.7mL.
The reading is 130mL
